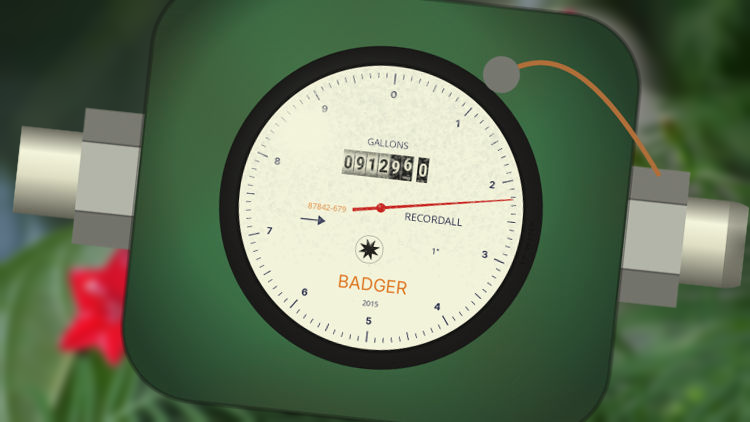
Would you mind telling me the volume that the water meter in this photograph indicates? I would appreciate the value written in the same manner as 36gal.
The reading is 912962.2gal
